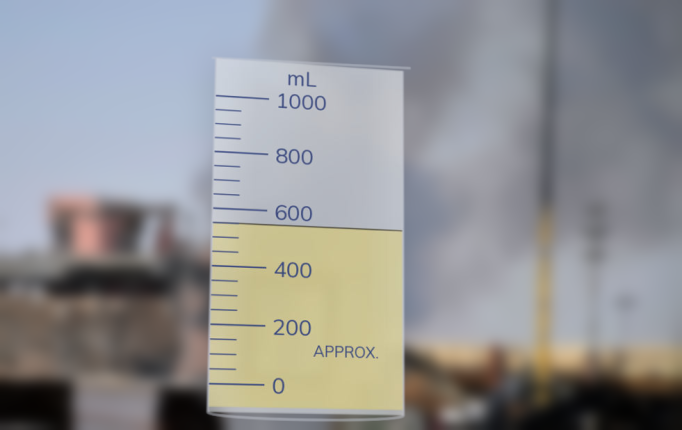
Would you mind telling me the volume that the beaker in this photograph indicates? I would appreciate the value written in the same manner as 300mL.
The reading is 550mL
